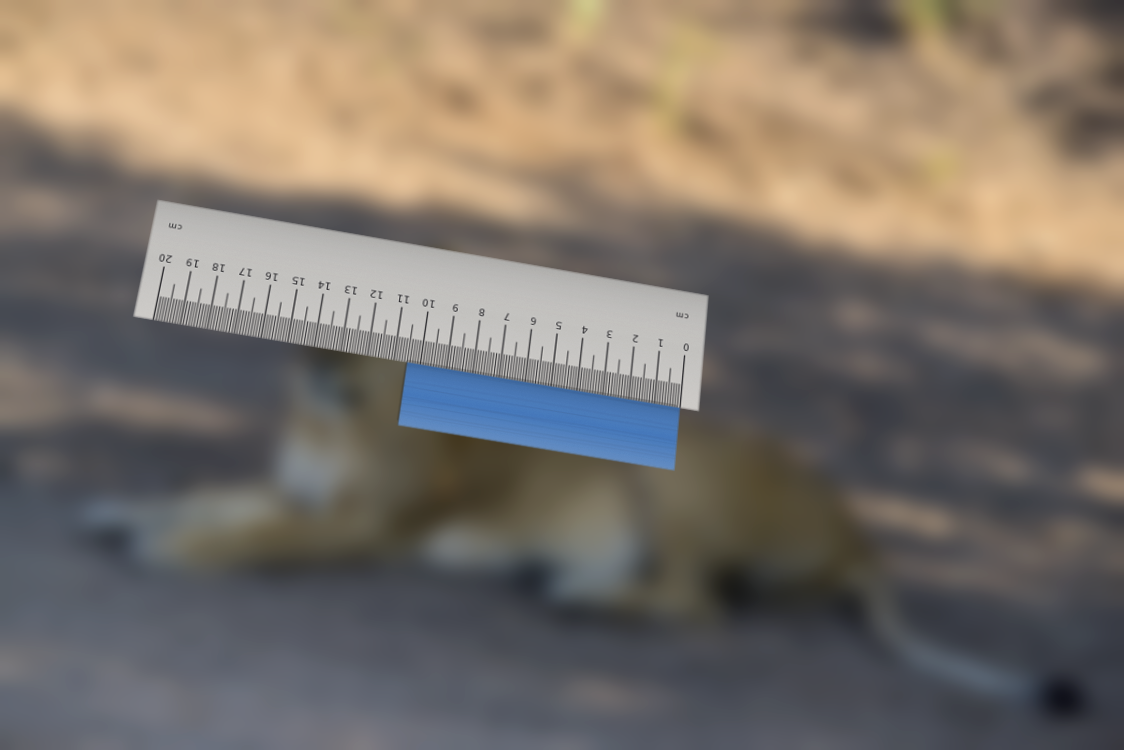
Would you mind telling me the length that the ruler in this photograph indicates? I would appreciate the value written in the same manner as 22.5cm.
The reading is 10.5cm
